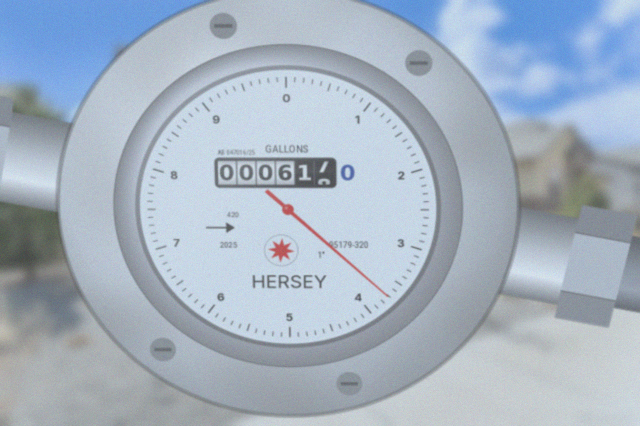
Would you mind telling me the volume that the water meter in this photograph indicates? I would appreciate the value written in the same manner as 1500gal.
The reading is 6173.7gal
